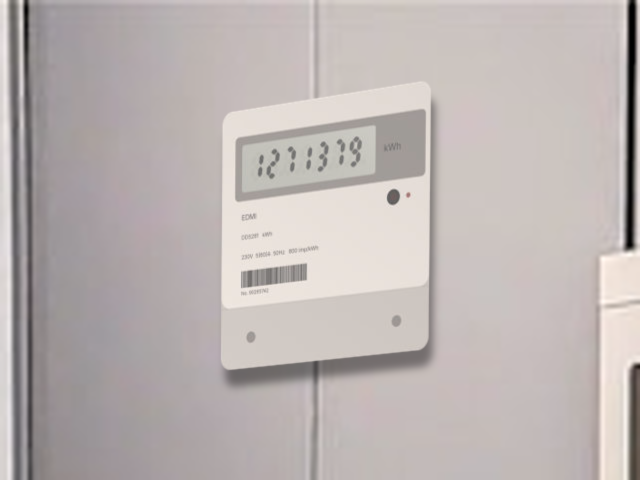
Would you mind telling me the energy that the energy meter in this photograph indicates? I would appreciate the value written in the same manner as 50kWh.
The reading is 1271379kWh
